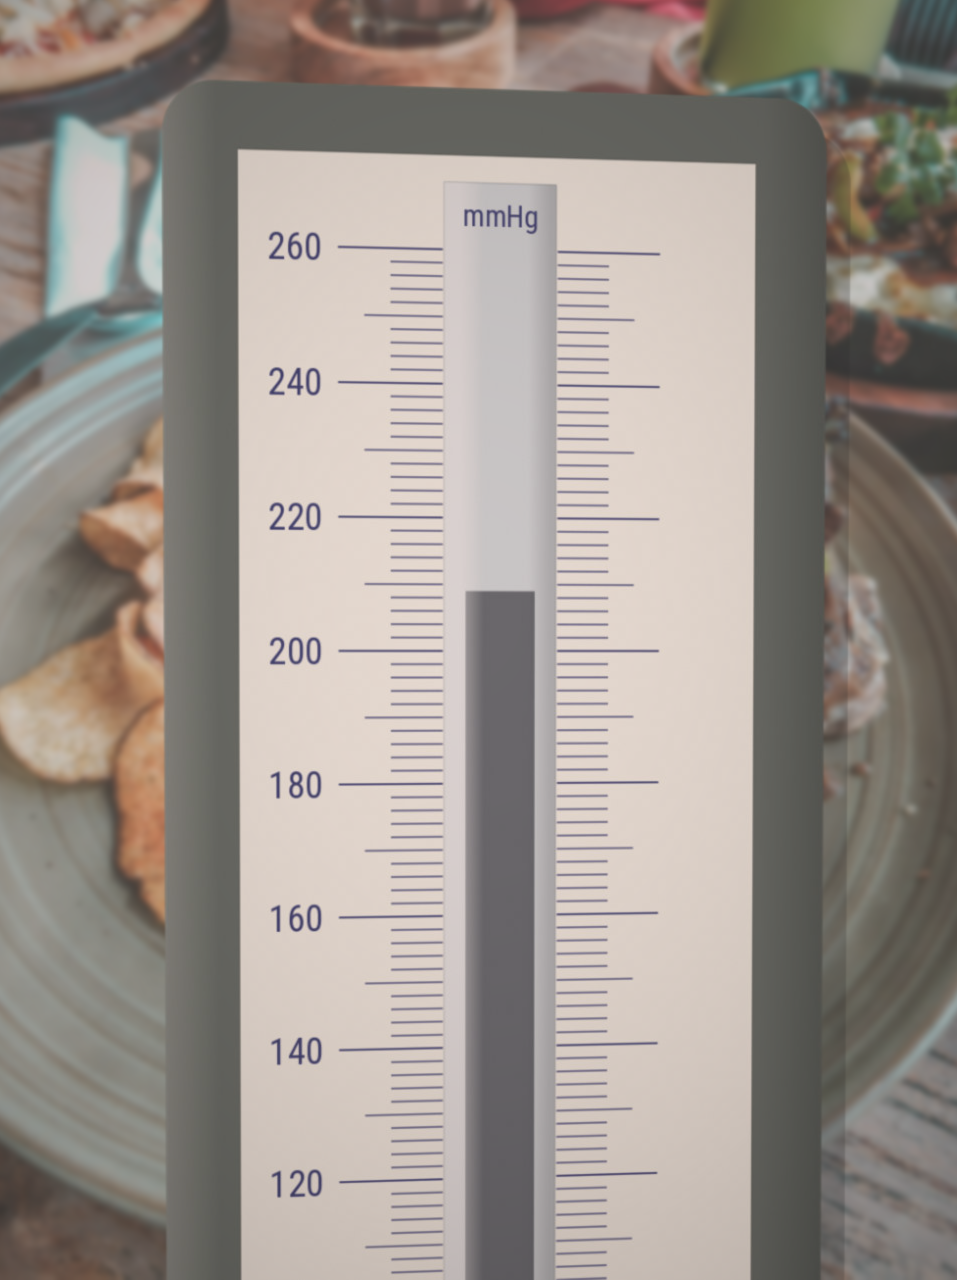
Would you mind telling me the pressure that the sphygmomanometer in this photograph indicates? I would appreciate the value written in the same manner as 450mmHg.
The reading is 209mmHg
